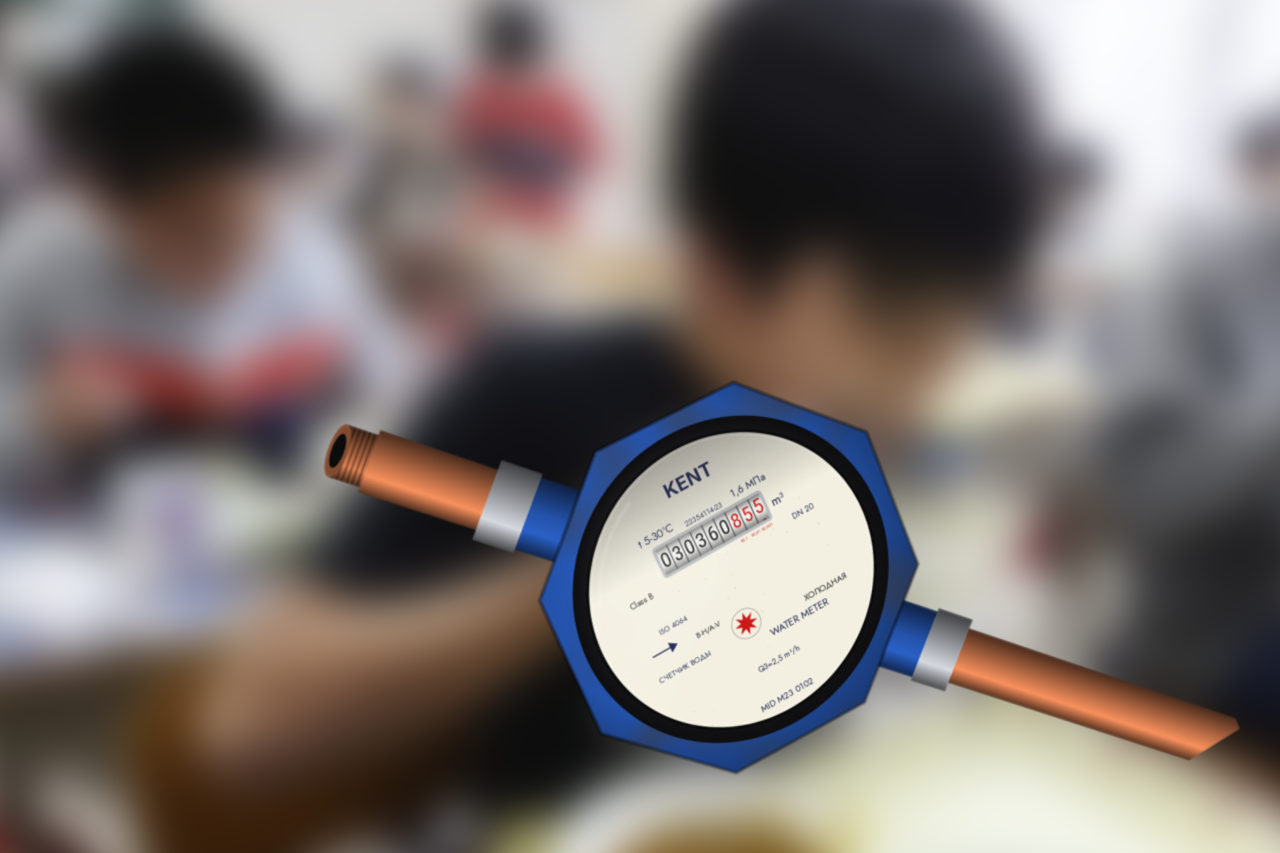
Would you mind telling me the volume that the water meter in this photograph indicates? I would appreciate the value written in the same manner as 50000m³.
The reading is 30360.855m³
